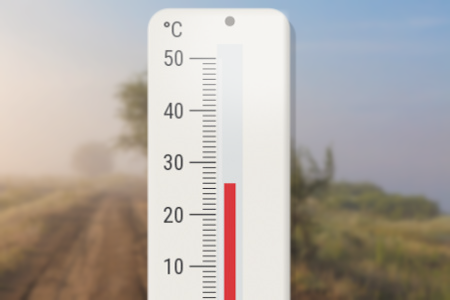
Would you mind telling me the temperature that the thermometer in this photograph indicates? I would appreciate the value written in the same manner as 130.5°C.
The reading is 26°C
